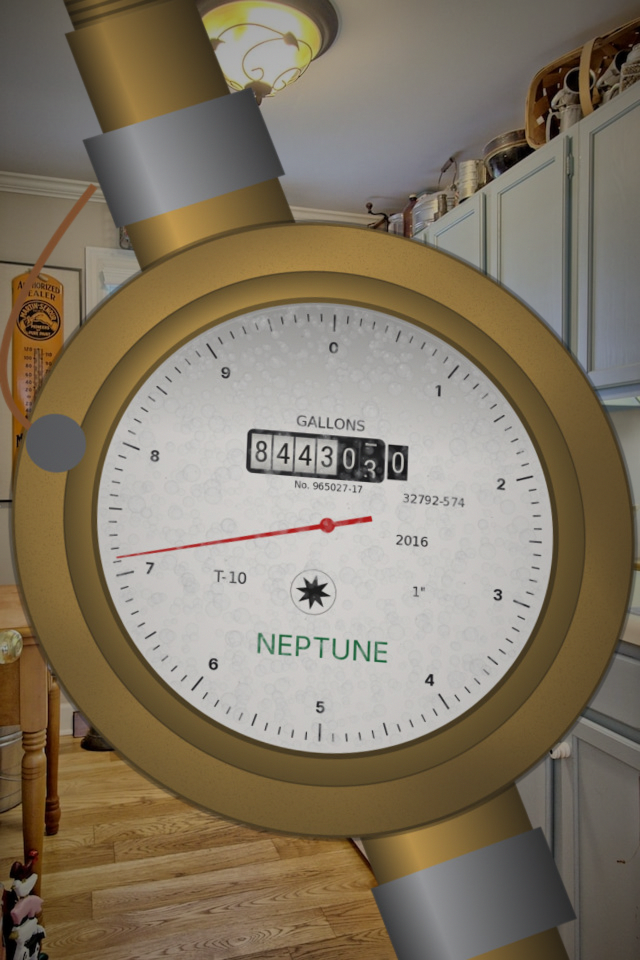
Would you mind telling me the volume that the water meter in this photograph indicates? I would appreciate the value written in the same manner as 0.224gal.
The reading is 8443027.1gal
